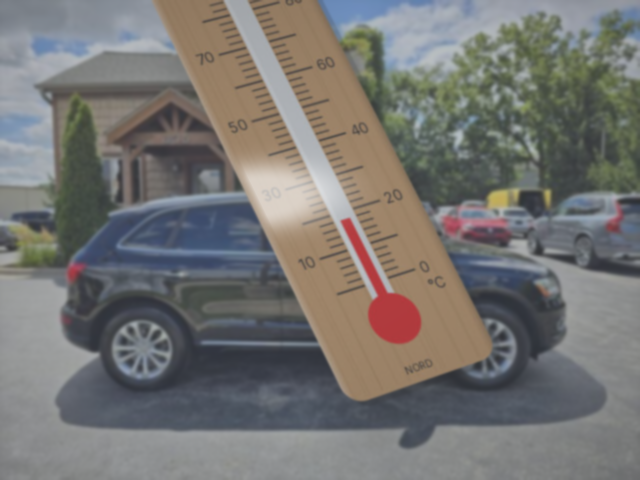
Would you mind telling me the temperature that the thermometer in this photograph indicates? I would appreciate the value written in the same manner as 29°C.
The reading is 18°C
